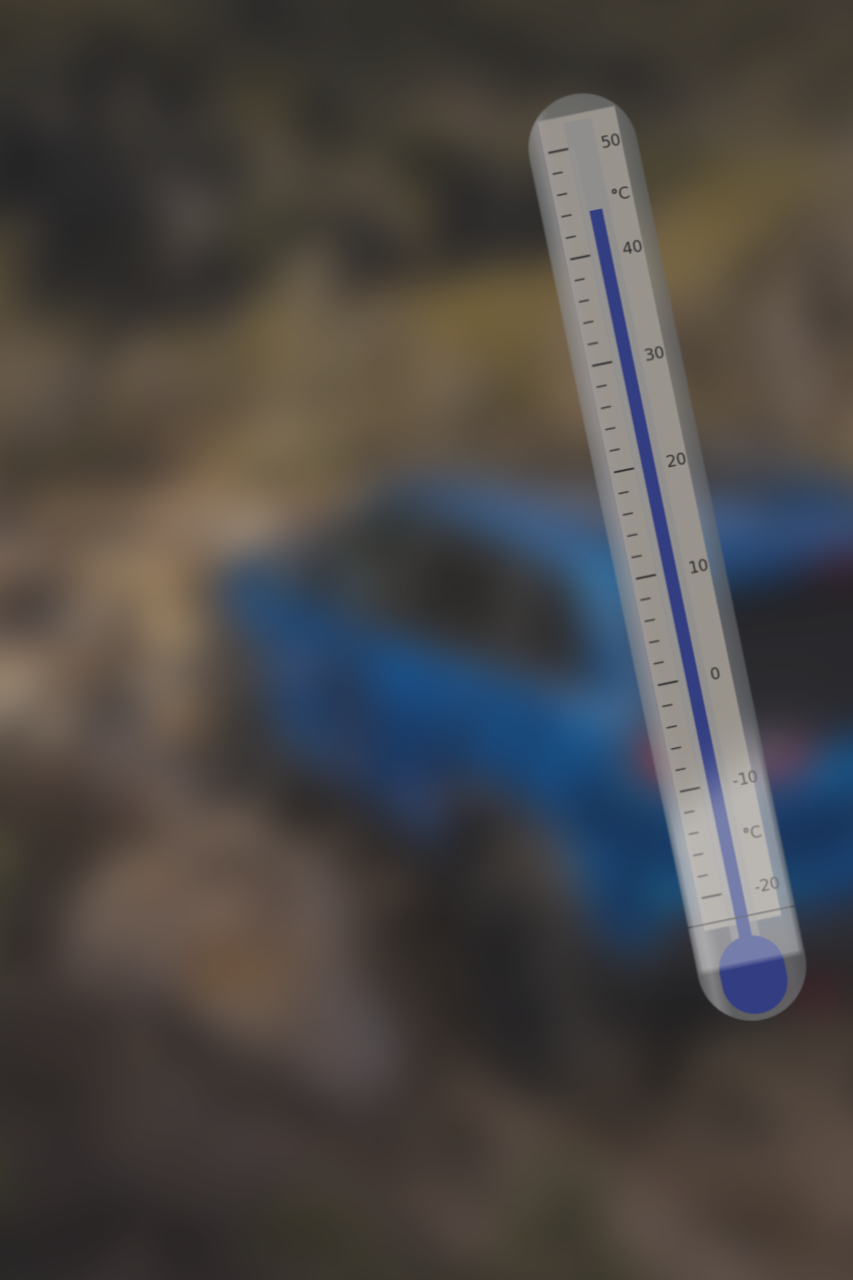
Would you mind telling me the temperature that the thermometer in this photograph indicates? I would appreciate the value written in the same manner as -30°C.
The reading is 44°C
